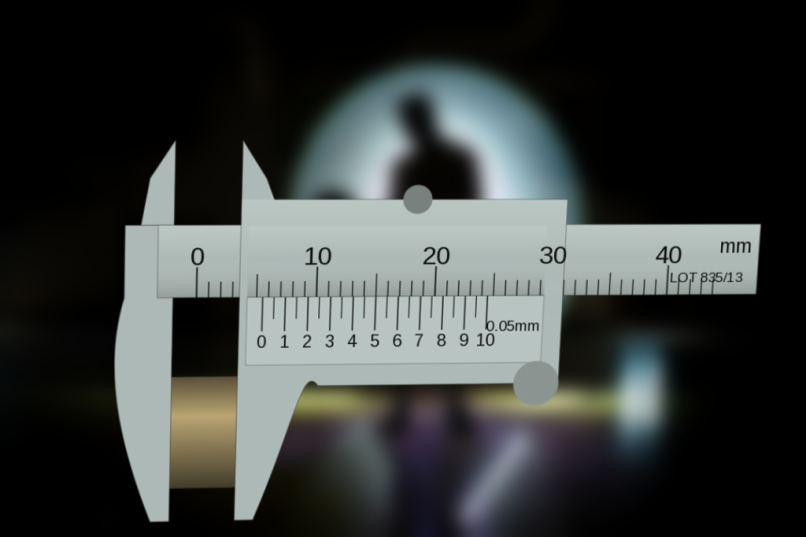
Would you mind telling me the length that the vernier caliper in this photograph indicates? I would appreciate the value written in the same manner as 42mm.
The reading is 5.5mm
